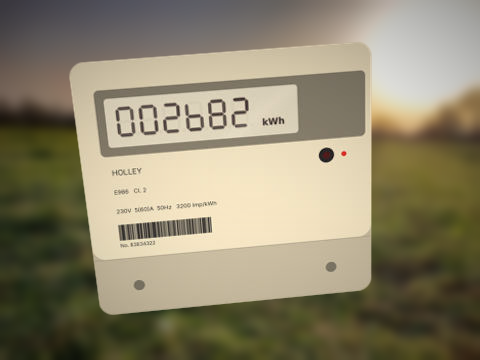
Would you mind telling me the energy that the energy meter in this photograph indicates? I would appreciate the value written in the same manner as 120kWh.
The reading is 2682kWh
